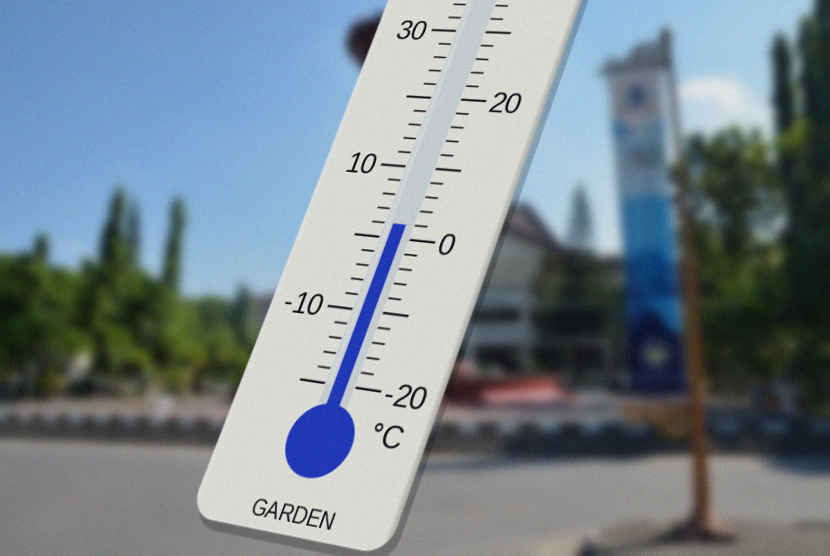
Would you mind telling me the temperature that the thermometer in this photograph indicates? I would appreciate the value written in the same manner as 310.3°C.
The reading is 2°C
